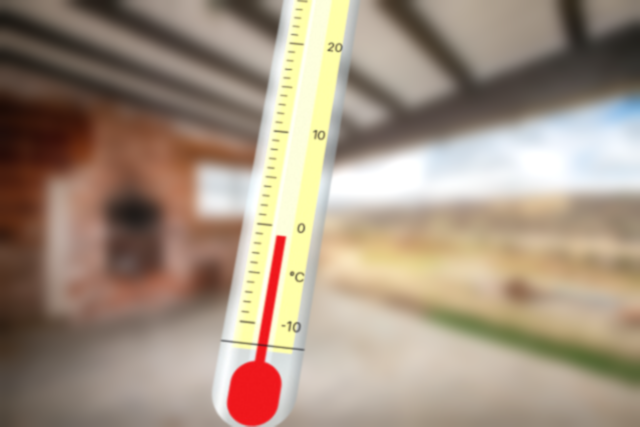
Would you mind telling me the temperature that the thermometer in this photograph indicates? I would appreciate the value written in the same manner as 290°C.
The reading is -1°C
